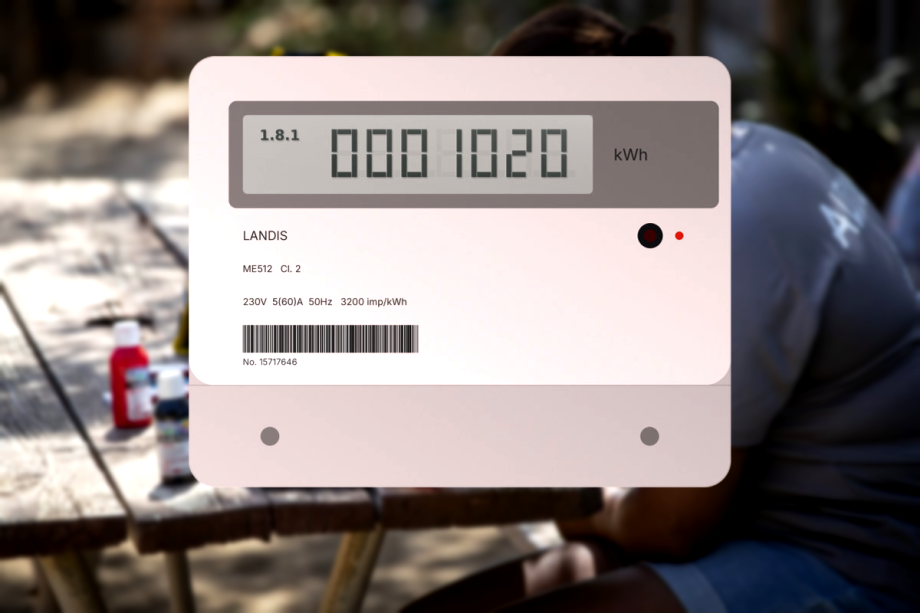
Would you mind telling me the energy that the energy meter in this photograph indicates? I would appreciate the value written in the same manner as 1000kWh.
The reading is 1020kWh
